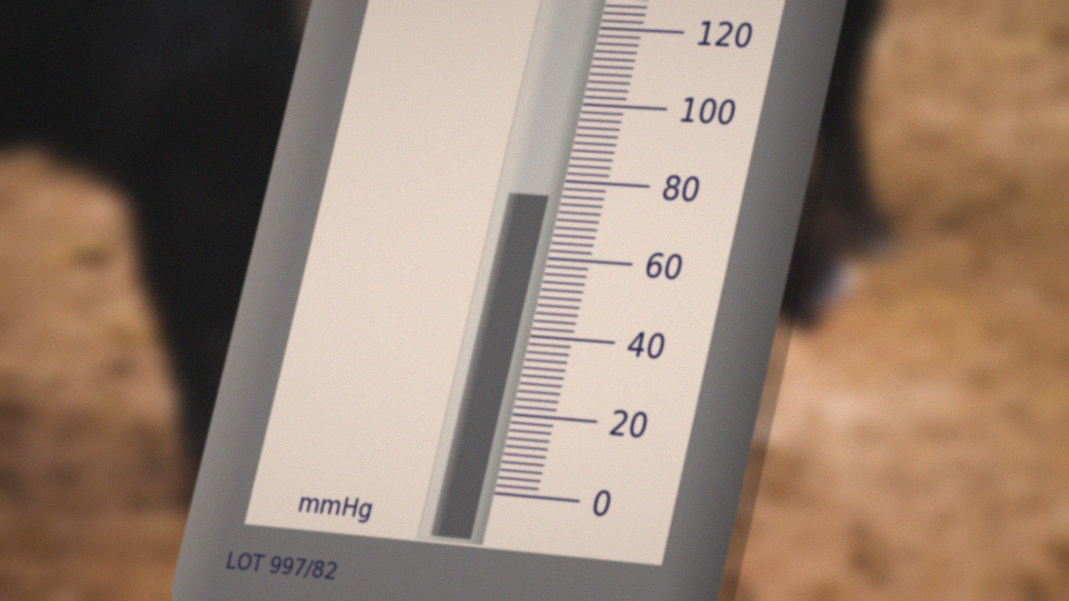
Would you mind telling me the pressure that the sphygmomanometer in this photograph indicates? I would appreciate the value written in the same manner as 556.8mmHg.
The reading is 76mmHg
